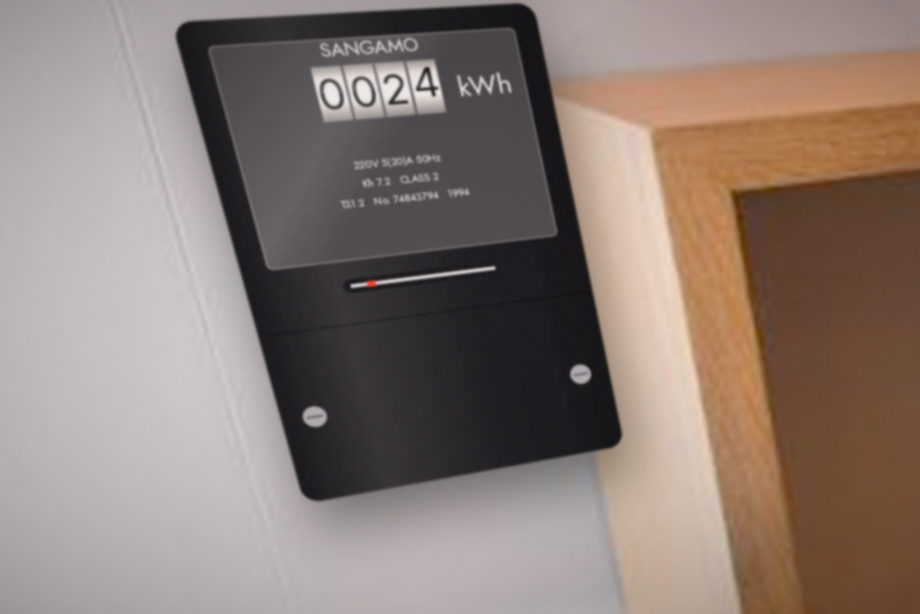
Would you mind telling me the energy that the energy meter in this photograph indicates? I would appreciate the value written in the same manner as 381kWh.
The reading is 24kWh
